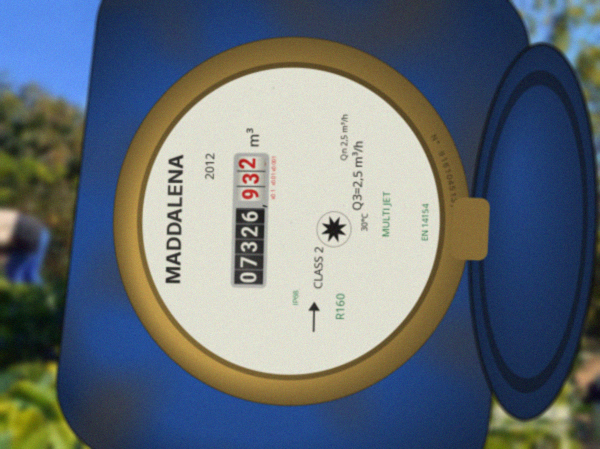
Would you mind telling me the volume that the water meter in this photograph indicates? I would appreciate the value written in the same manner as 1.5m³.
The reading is 7326.932m³
